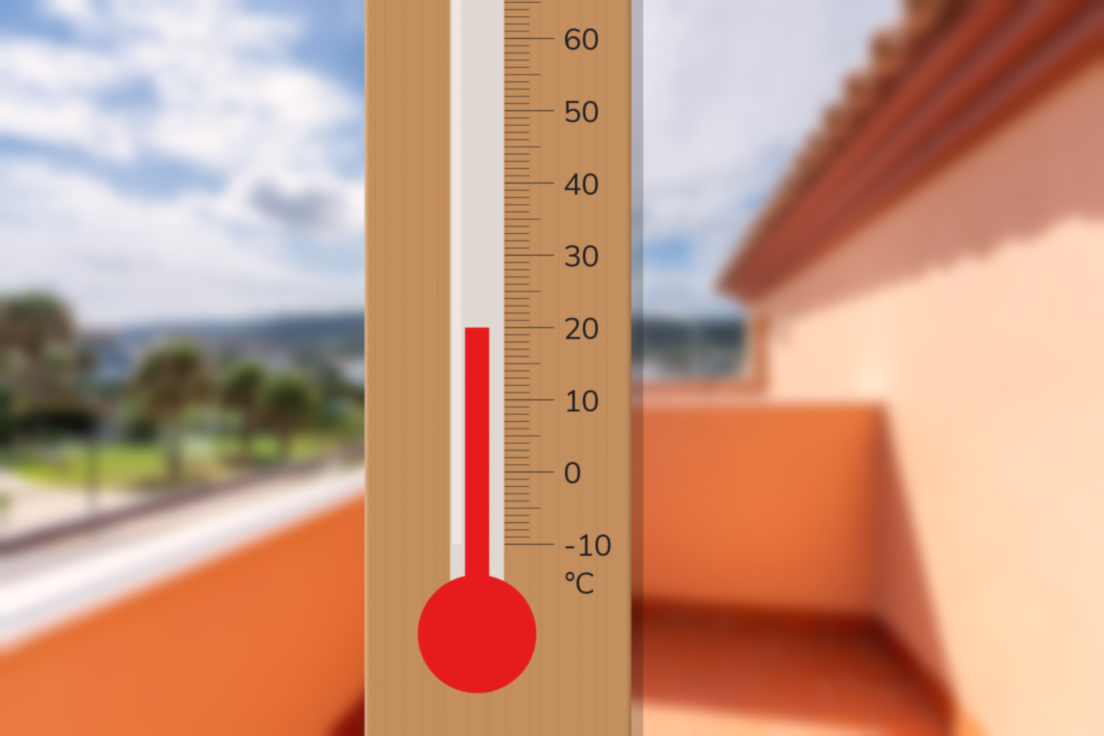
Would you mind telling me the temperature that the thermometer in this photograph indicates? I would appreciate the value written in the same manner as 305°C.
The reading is 20°C
